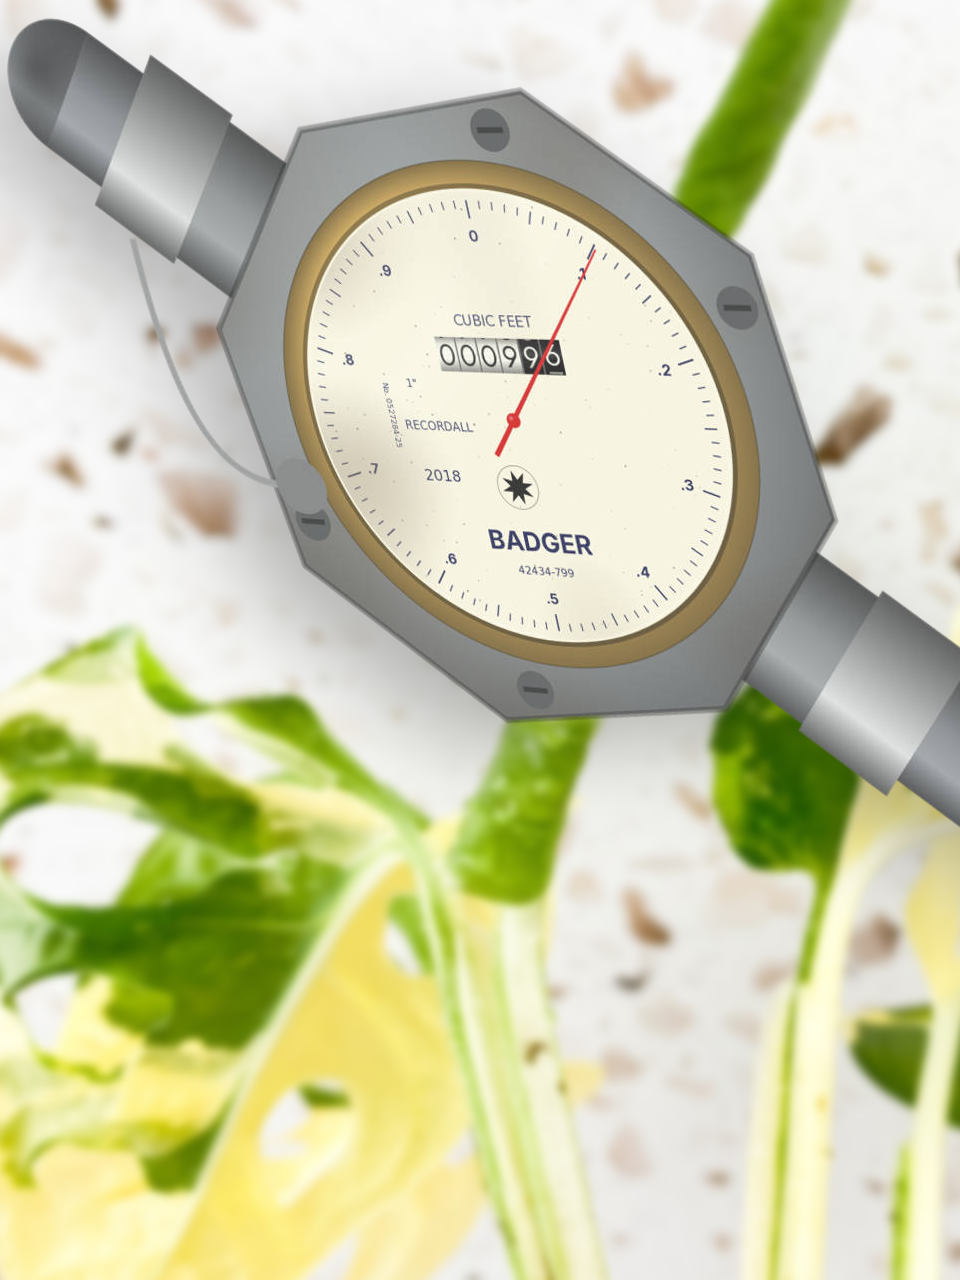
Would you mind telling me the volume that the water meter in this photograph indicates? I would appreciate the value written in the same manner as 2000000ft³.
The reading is 996.10ft³
